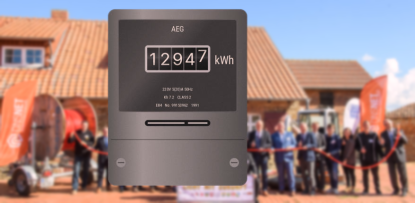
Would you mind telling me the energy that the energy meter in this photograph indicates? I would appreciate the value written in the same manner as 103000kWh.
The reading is 12947kWh
